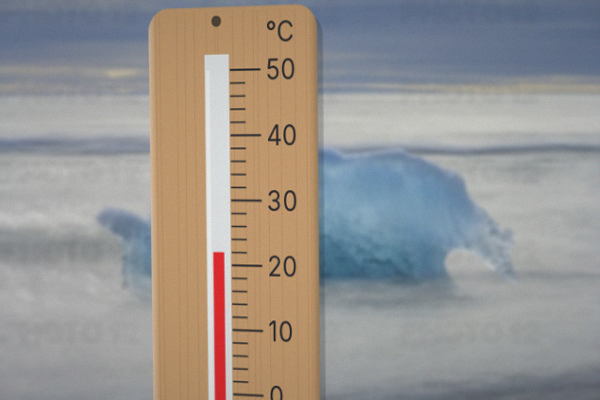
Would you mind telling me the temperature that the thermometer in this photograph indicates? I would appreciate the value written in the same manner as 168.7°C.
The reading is 22°C
